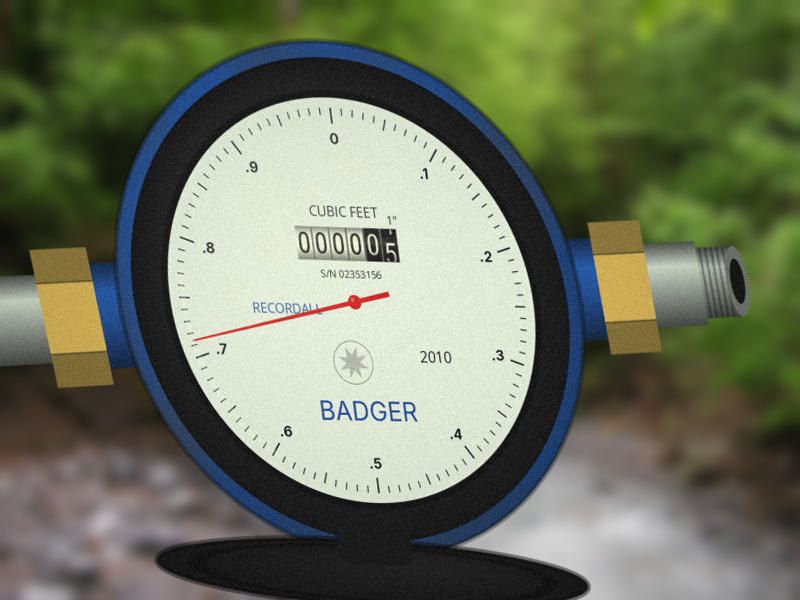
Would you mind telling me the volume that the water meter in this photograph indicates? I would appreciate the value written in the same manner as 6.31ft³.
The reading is 4.71ft³
